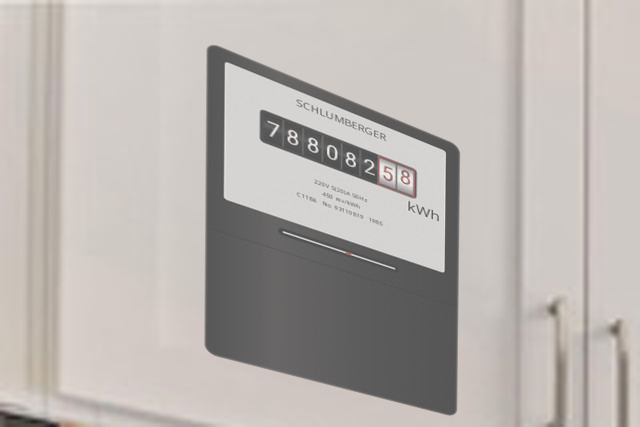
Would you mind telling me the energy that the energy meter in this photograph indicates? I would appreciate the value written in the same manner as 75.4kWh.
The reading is 788082.58kWh
